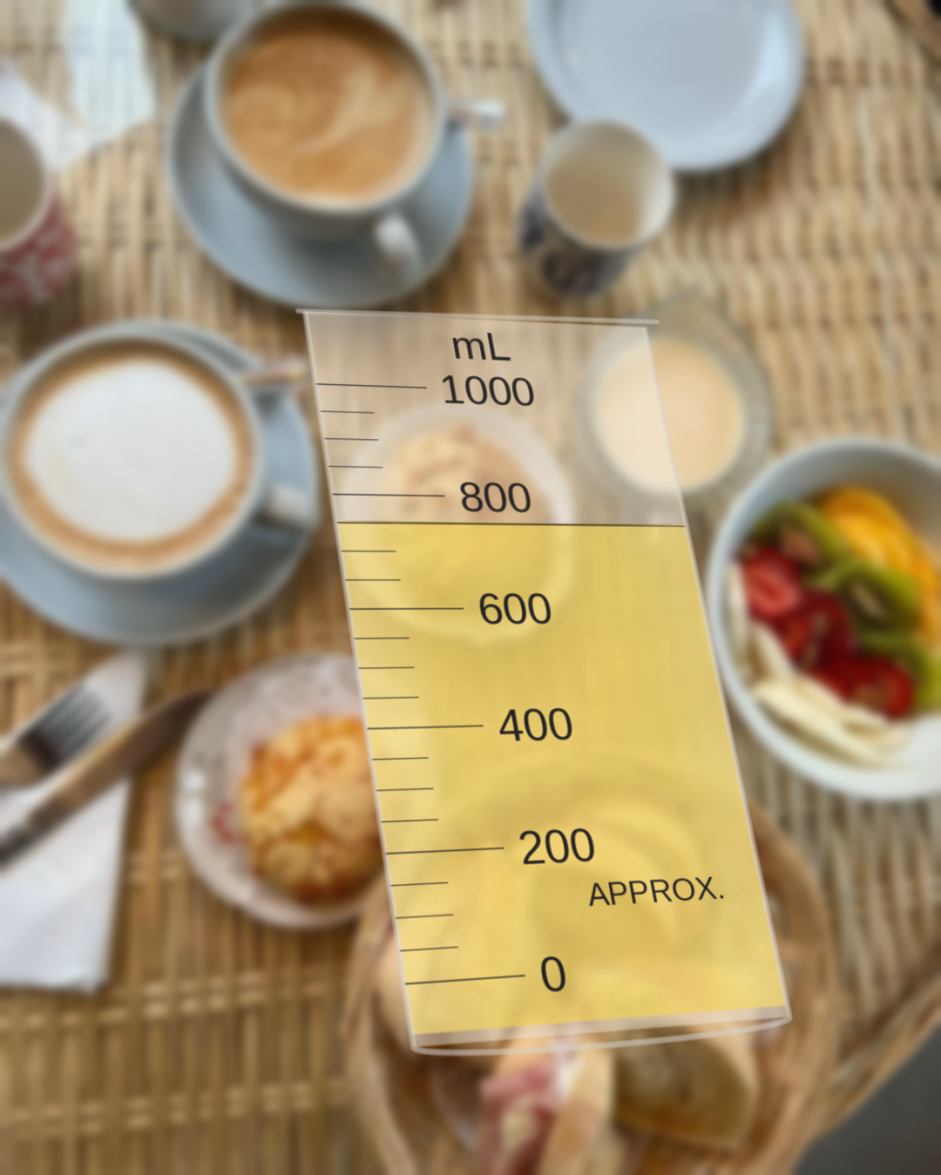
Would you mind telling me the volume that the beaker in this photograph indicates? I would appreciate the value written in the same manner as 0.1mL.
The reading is 750mL
